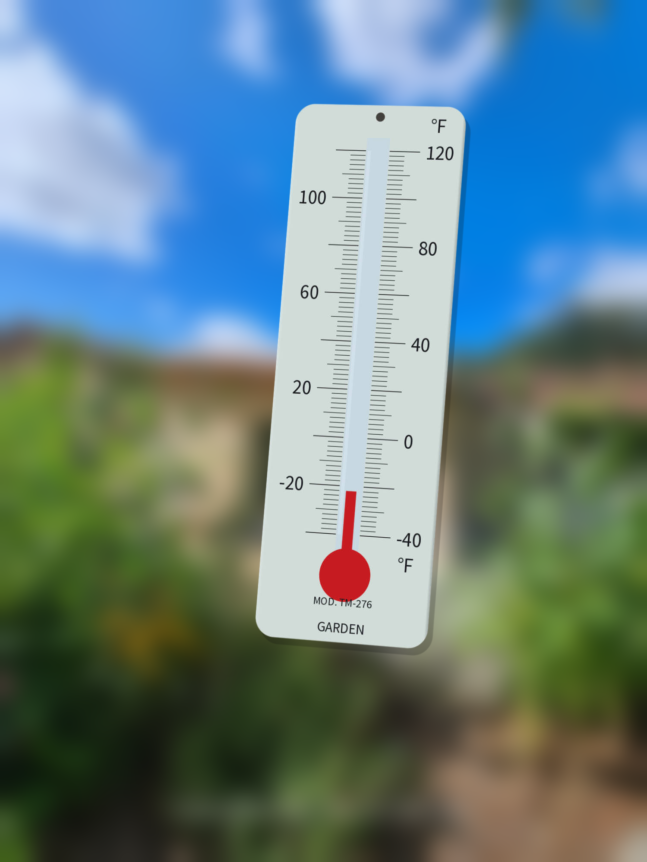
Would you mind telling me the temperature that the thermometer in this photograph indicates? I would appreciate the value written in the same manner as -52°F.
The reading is -22°F
